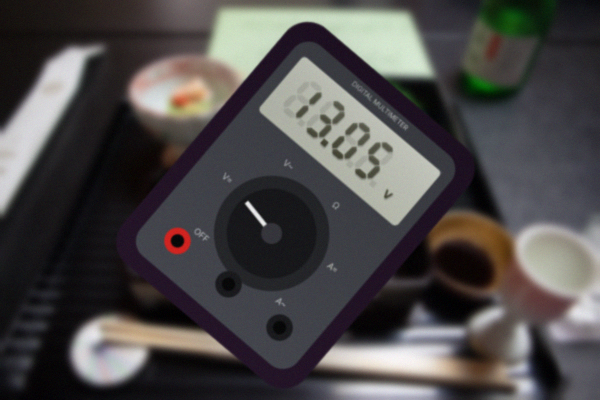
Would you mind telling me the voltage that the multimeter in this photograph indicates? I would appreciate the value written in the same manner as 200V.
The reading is 13.05V
